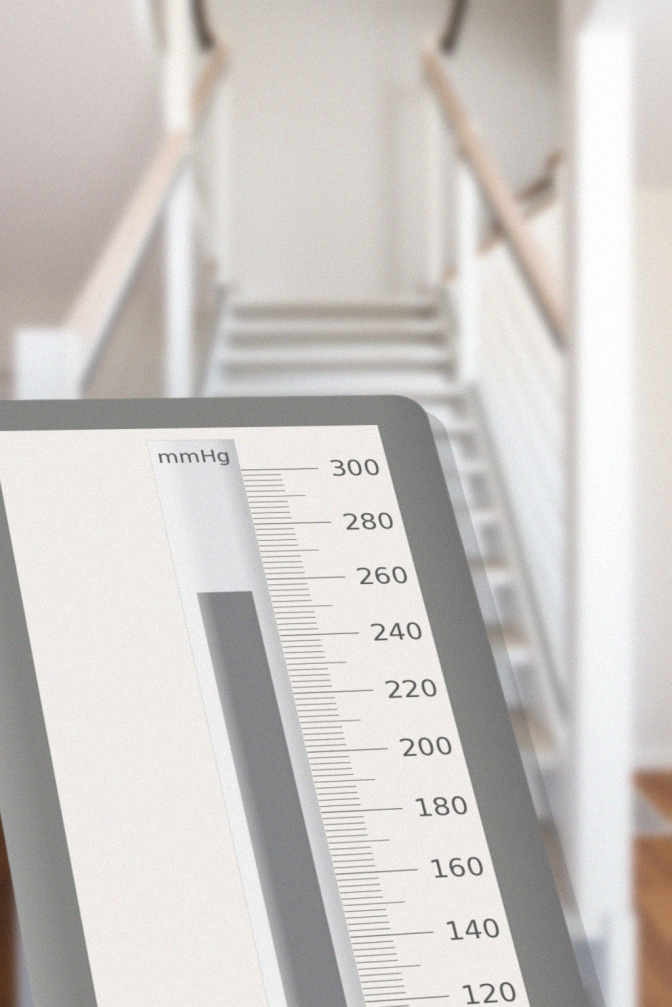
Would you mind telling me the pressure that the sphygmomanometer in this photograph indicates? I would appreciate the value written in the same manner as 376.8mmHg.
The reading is 256mmHg
